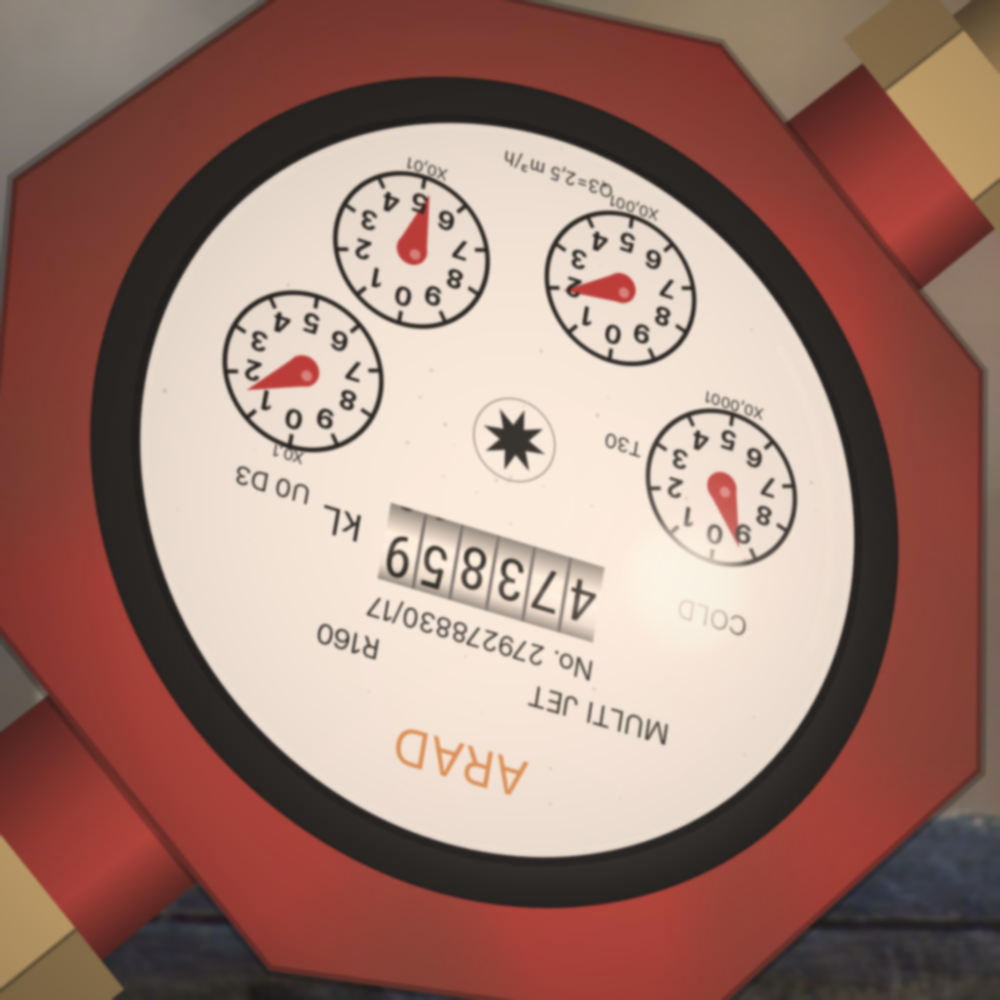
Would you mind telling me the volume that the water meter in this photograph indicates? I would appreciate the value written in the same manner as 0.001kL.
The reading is 473859.1519kL
